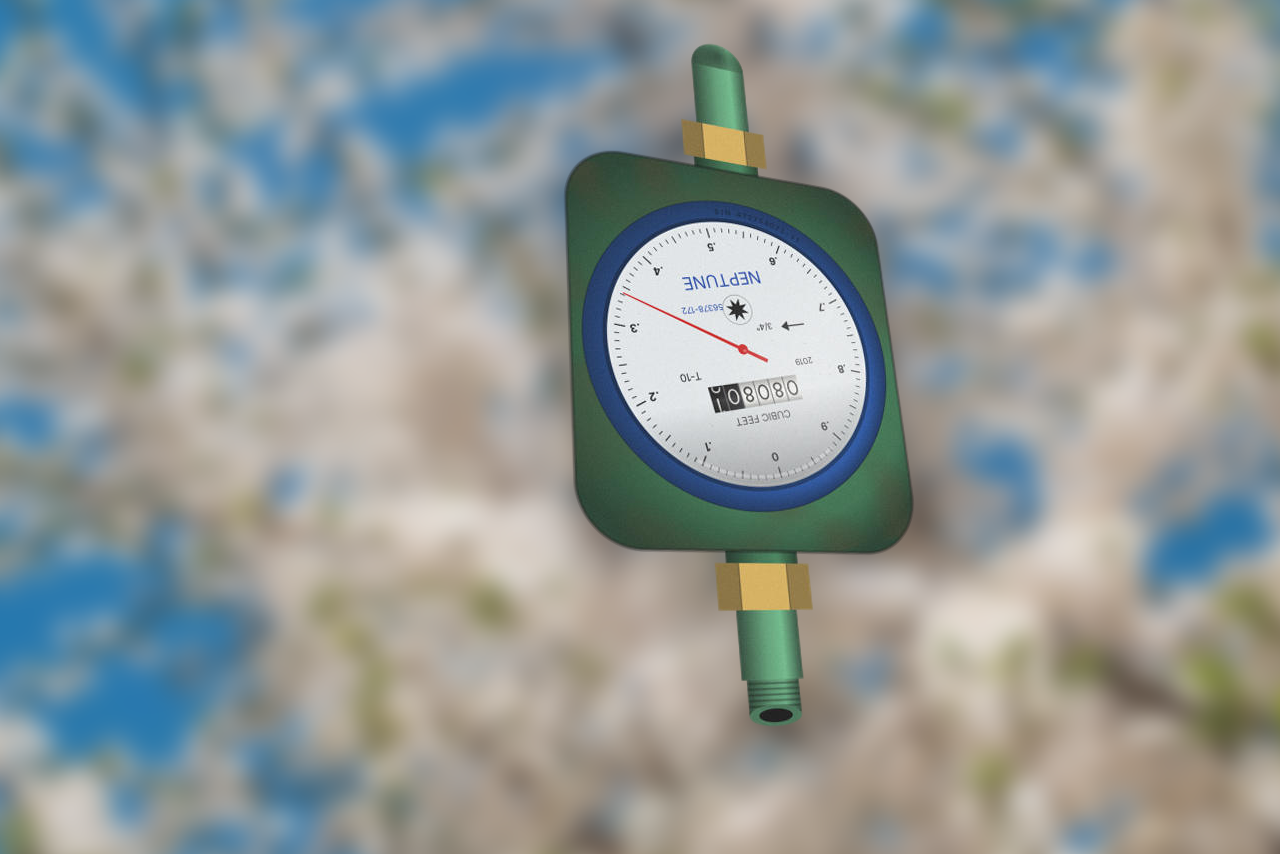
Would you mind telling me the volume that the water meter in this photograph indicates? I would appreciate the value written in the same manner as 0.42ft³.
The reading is 80801.34ft³
